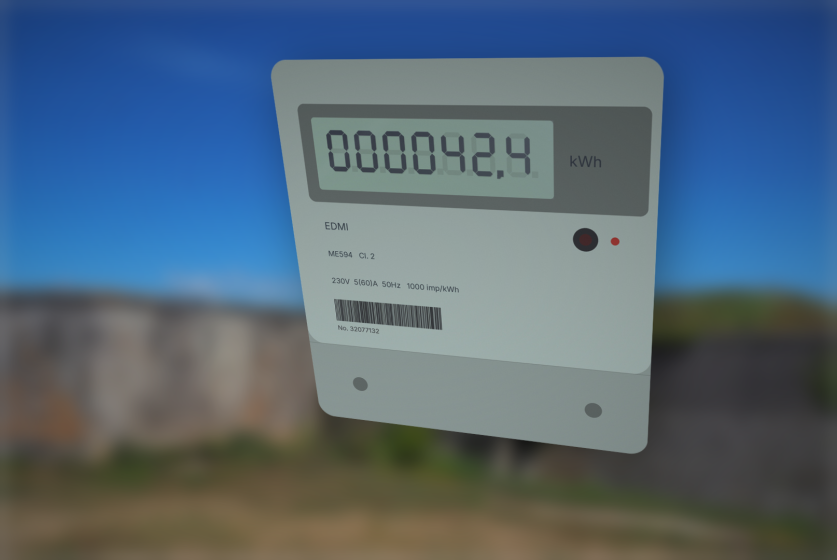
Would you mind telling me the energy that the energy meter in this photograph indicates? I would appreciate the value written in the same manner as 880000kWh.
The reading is 42.4kWh
